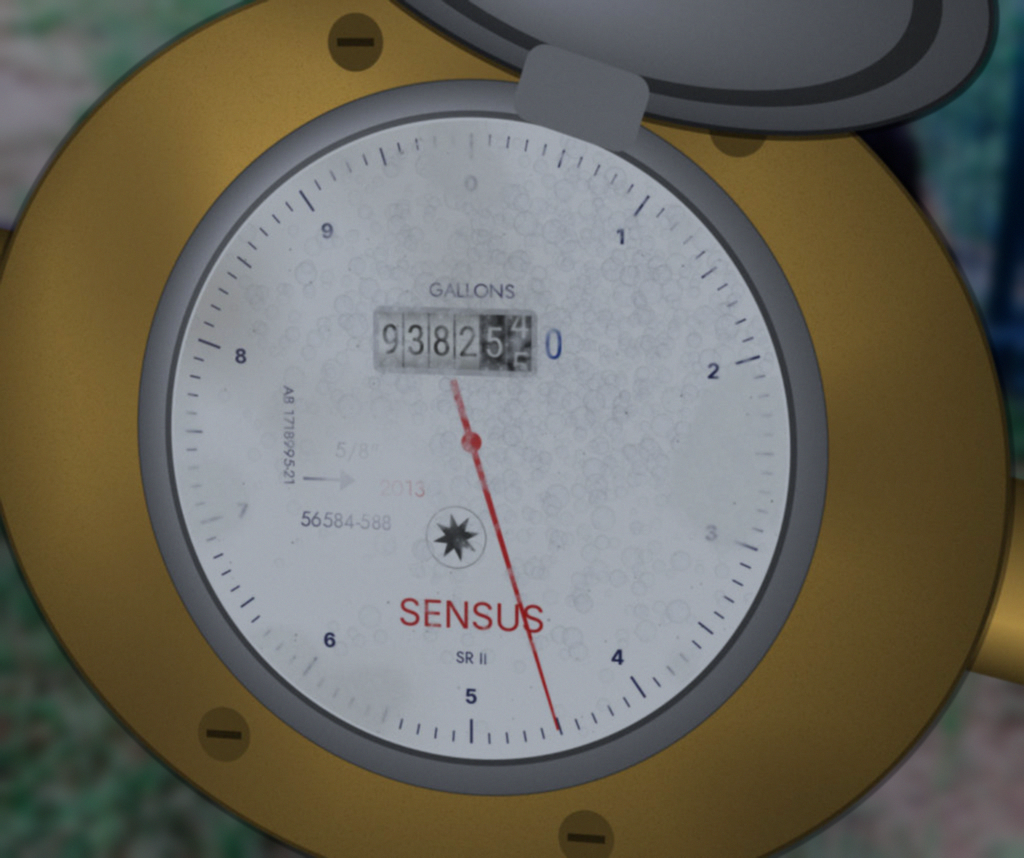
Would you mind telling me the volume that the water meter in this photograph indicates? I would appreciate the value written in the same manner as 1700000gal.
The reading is 9382544.5gal
